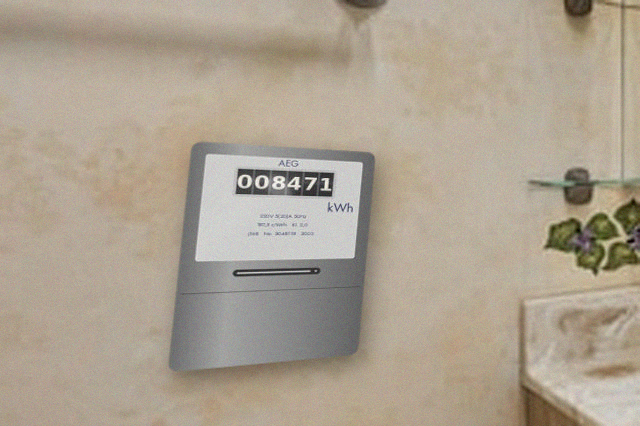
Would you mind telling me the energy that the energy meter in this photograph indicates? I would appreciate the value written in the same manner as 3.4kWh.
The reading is 8471kWh
